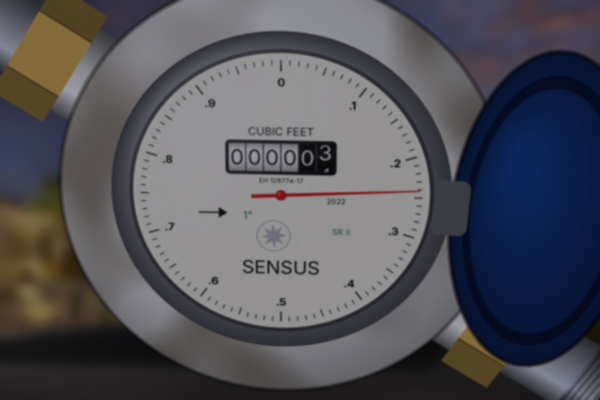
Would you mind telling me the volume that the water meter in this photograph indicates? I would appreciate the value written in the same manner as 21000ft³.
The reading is 3.24ft³
